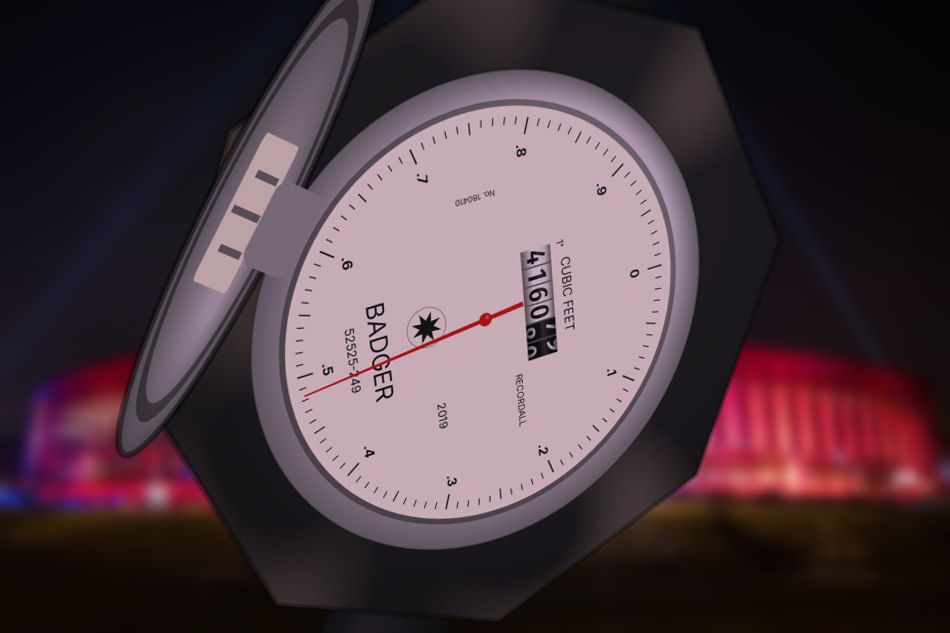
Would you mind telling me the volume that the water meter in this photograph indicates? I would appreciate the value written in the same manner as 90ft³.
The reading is 416079.48ft³
